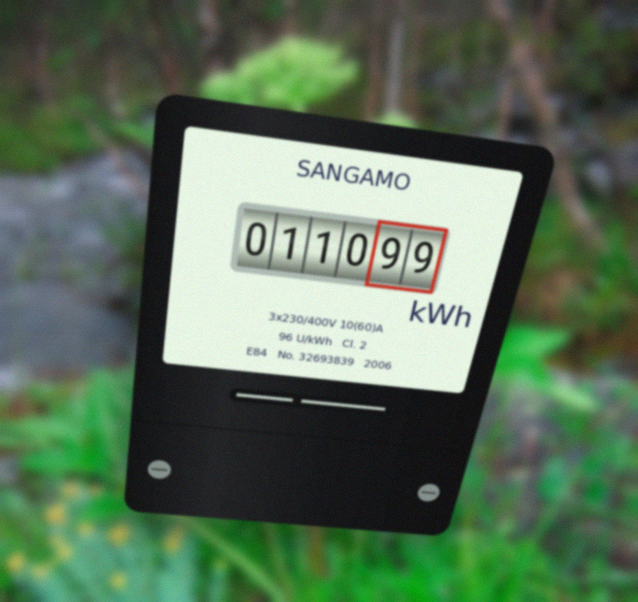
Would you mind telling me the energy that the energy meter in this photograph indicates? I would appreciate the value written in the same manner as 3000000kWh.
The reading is 110.99kWh
